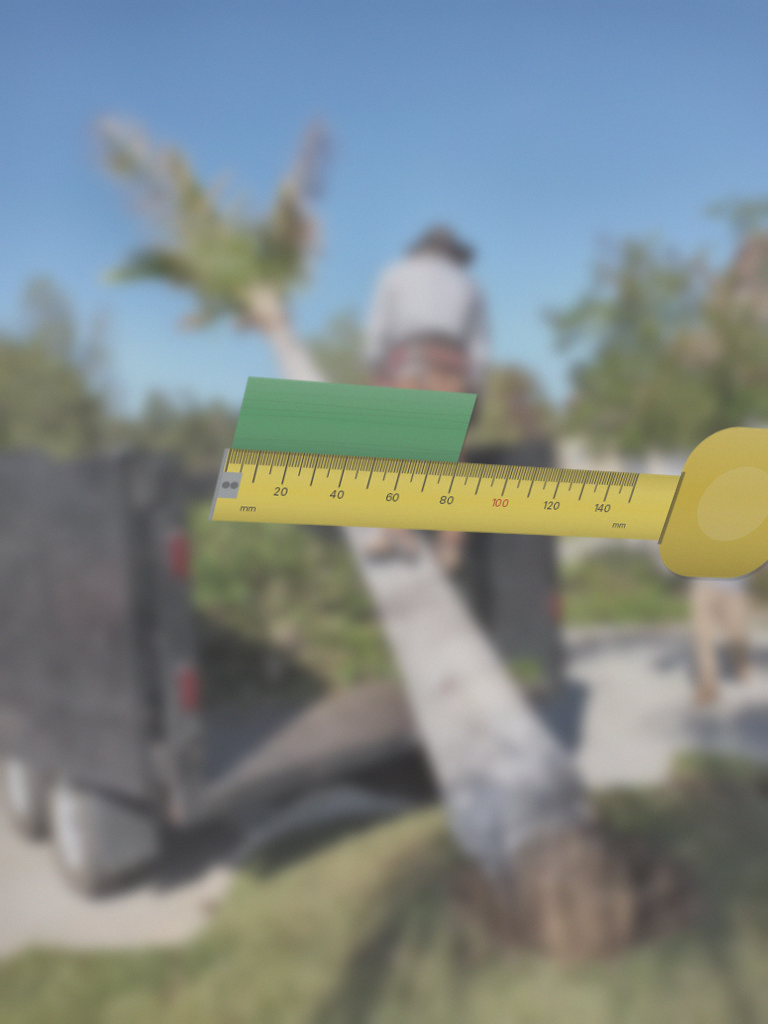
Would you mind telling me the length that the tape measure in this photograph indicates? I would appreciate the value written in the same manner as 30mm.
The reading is 80mm
